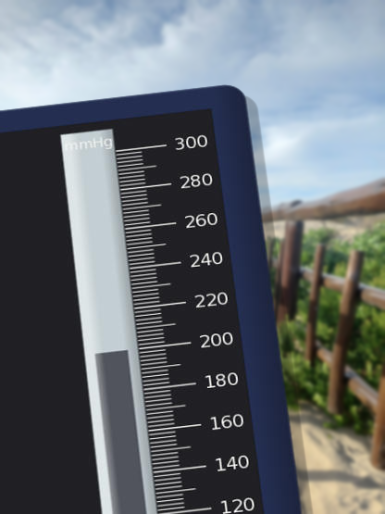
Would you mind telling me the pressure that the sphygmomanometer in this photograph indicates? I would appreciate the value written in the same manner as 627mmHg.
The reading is 200mmHg
